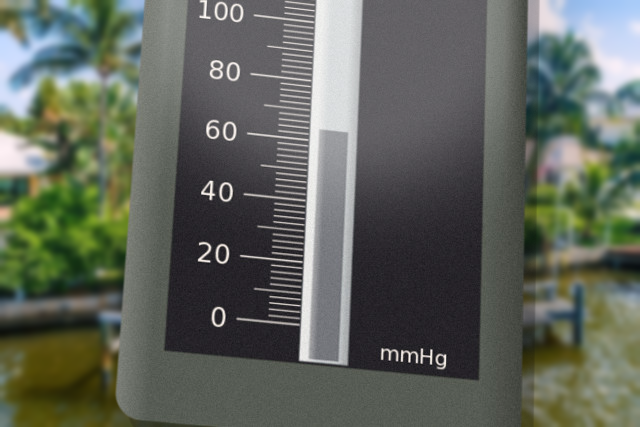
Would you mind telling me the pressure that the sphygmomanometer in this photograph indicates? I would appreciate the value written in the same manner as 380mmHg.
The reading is 64mmHg
